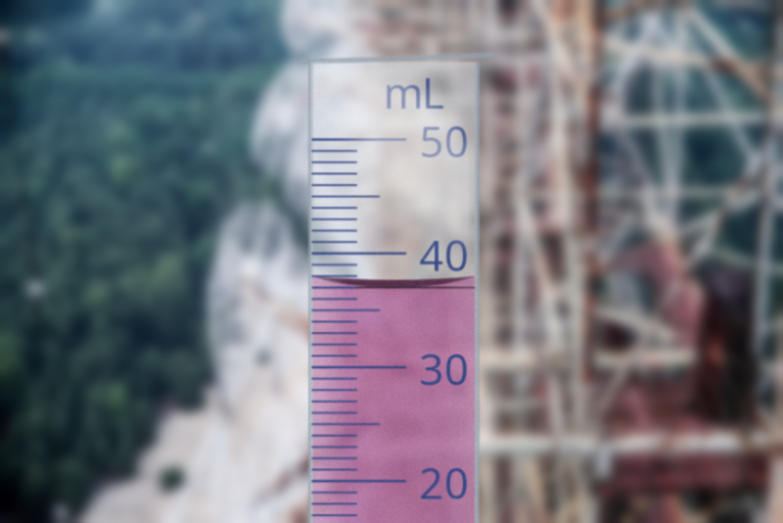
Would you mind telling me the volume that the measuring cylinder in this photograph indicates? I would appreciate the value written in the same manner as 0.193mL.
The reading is 37mL
